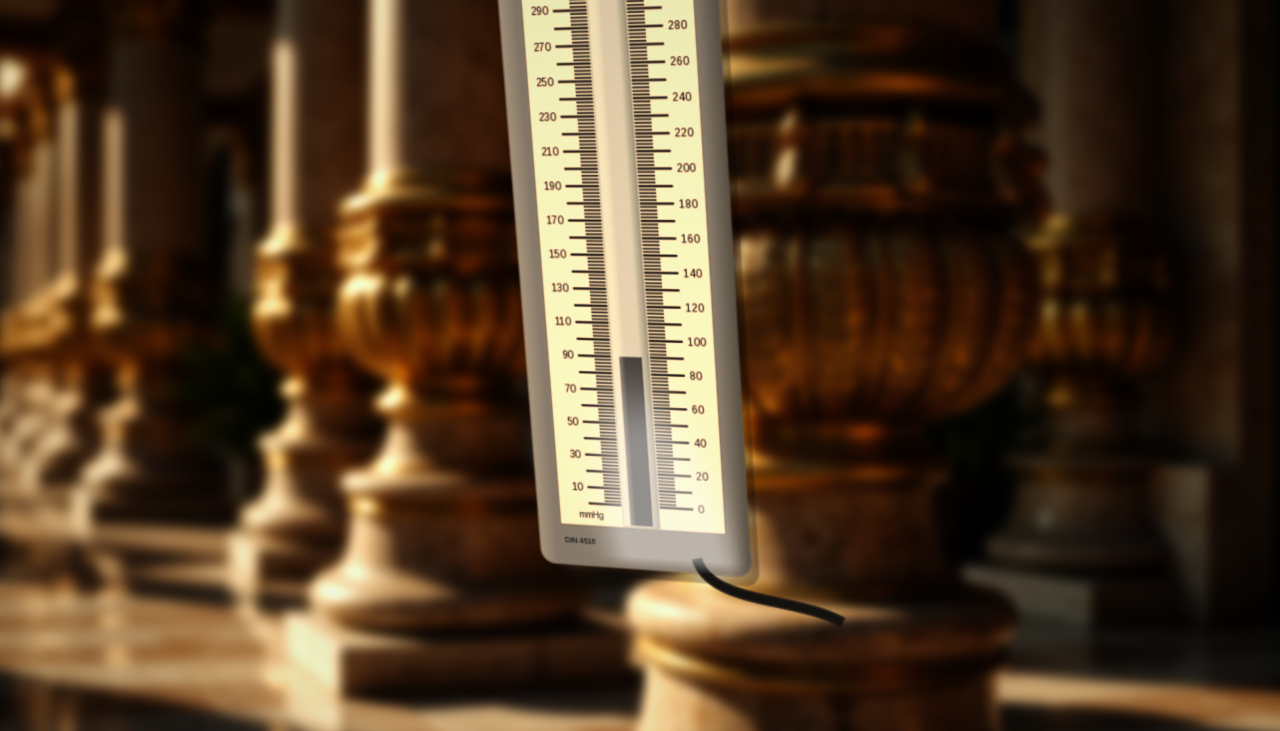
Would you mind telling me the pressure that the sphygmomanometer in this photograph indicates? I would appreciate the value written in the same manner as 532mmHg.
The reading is 90mmHg
